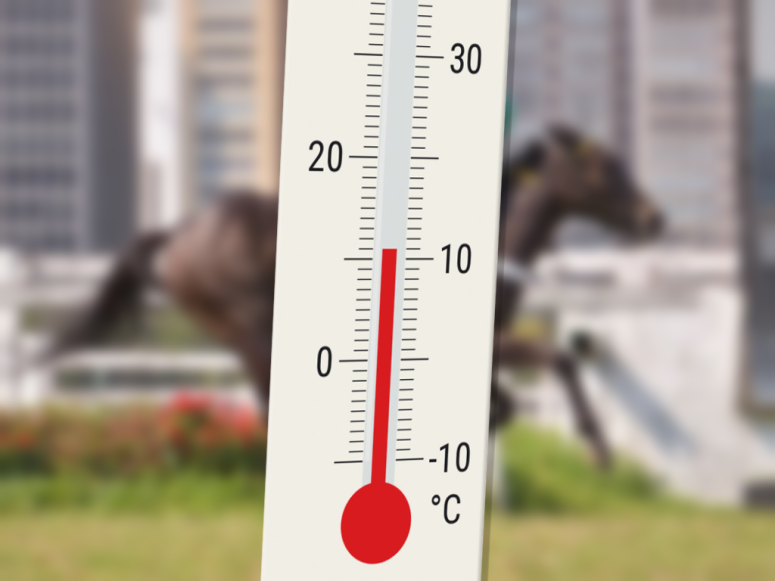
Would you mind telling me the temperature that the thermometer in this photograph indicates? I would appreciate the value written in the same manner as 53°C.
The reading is 11°C
